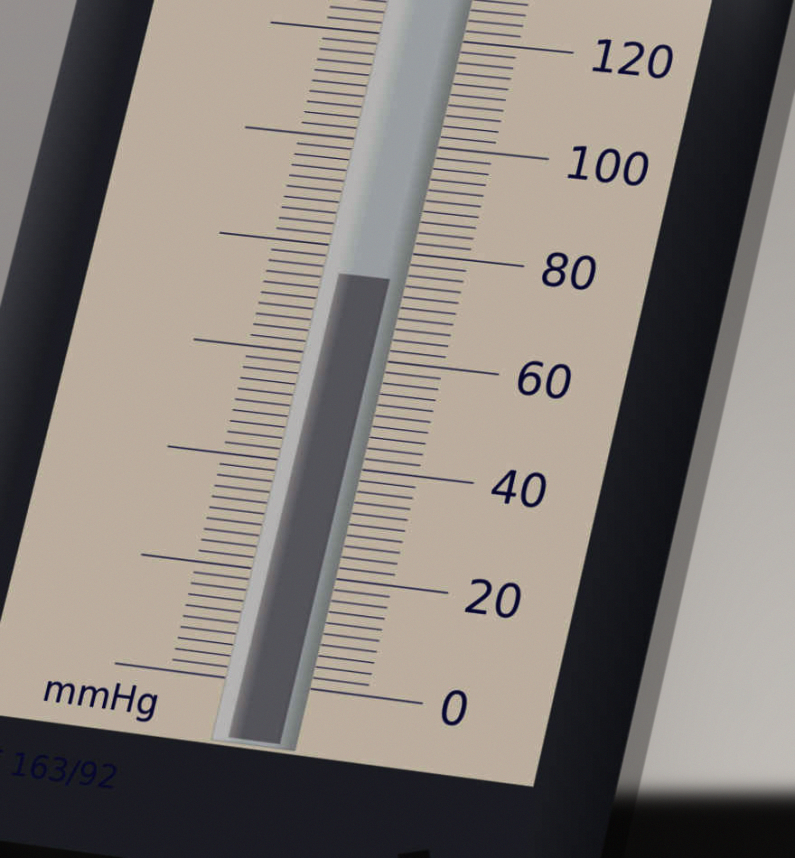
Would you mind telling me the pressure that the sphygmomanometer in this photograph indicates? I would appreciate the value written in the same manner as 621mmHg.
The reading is 75mmHg
